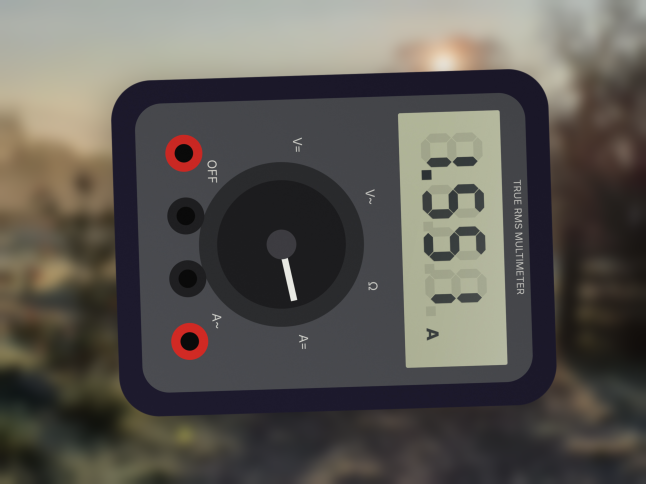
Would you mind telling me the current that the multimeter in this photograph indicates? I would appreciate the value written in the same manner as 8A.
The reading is 1.551A
